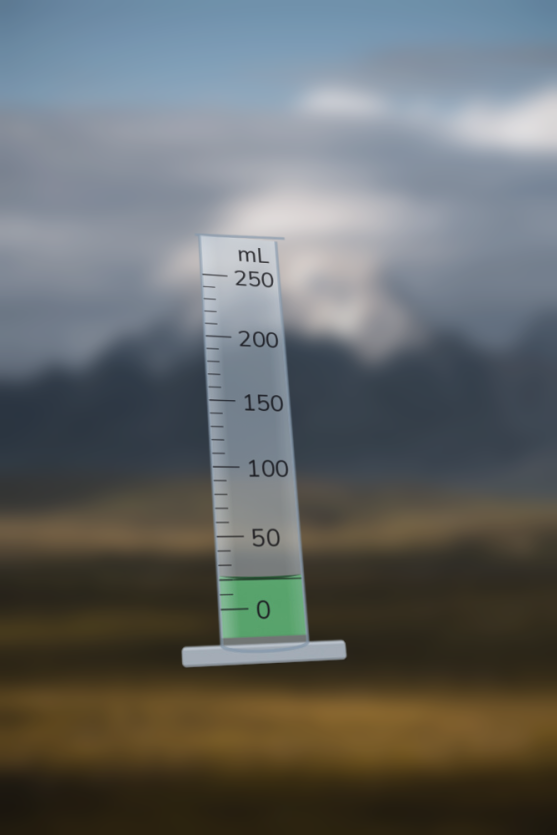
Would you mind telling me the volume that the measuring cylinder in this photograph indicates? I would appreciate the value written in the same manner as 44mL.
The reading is 20mL
